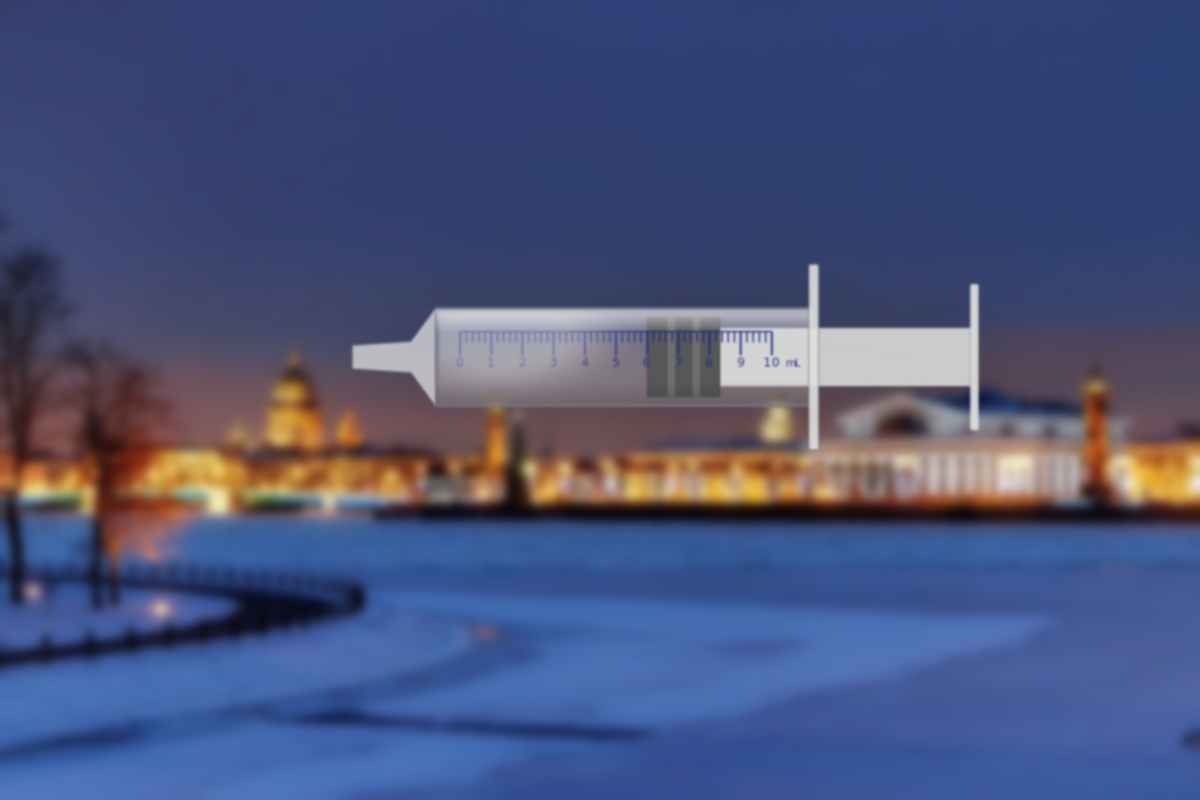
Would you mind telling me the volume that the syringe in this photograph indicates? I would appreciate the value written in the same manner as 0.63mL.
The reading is 6mL
